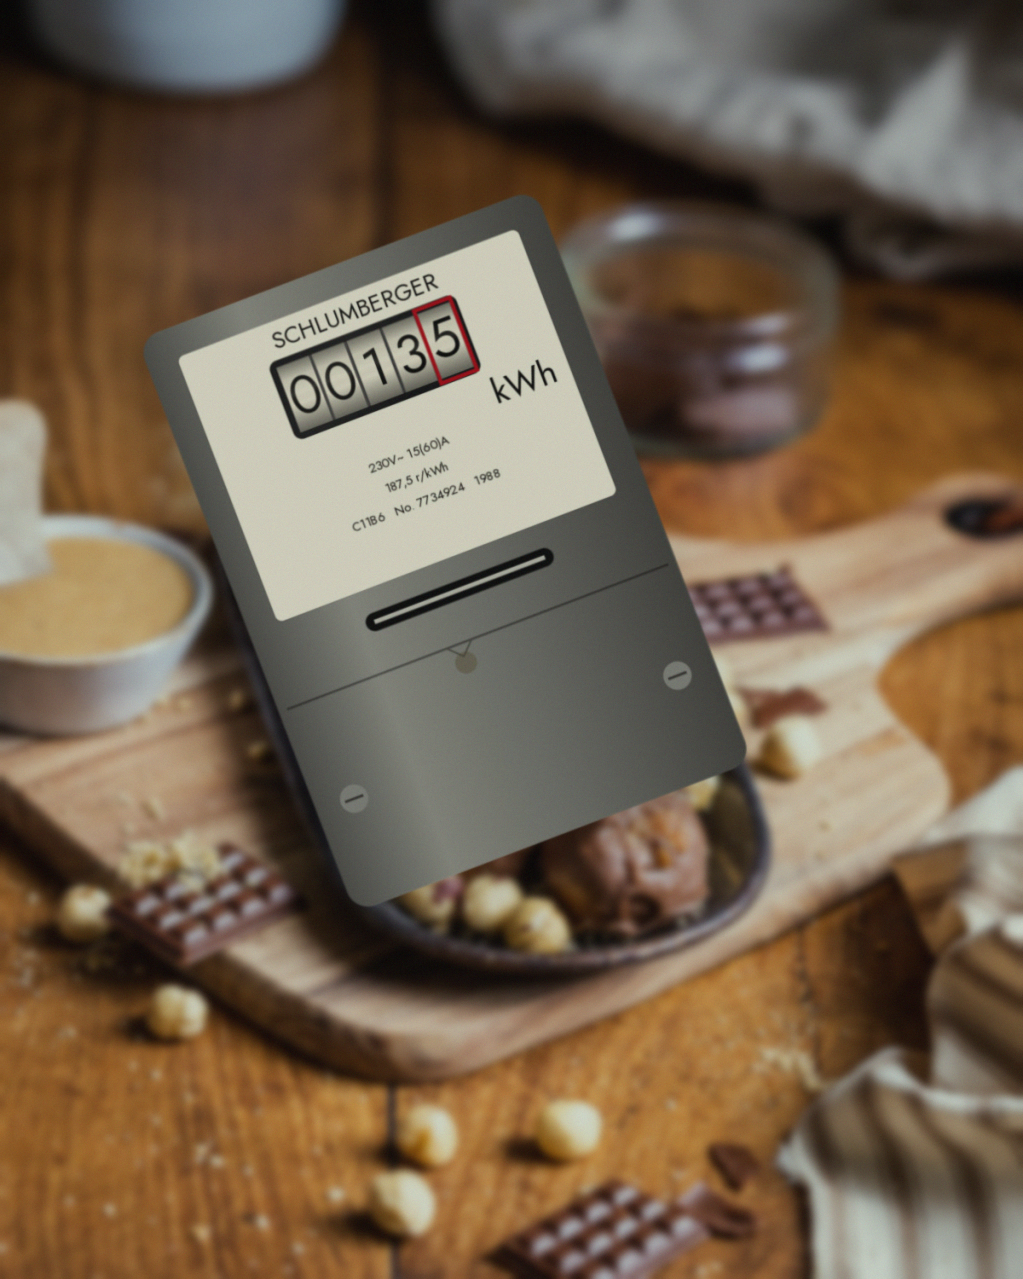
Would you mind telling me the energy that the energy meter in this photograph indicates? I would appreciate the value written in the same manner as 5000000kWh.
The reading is 13.5kWh
